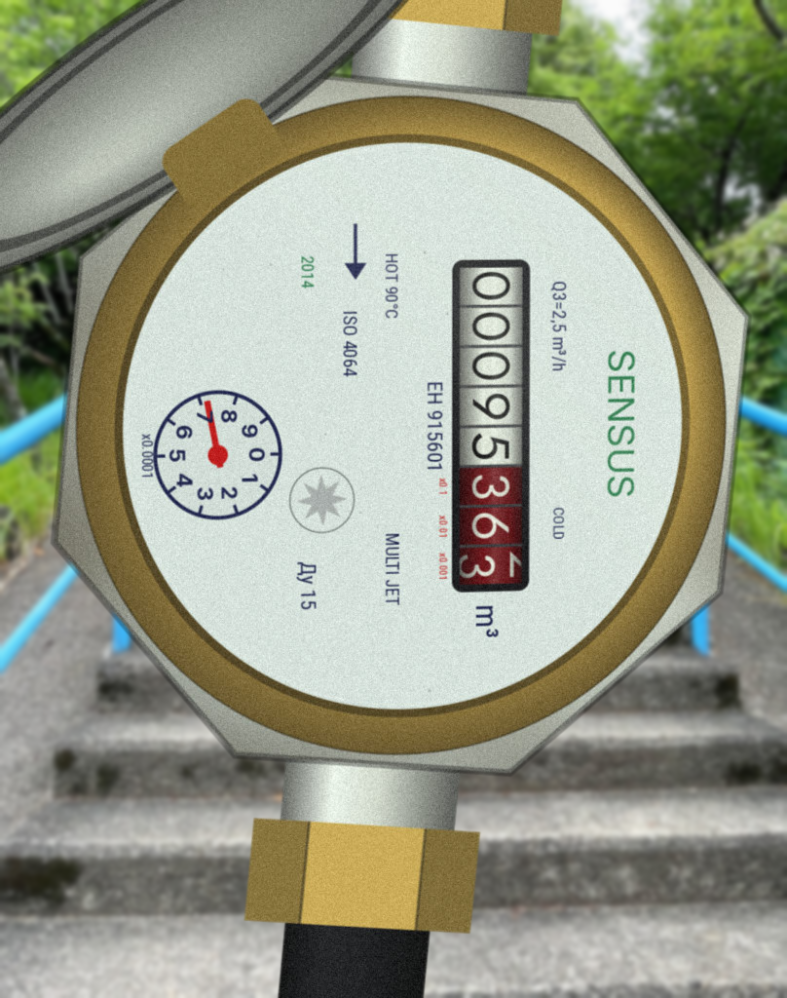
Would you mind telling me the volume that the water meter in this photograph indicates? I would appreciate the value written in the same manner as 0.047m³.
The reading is 95.3627m³
